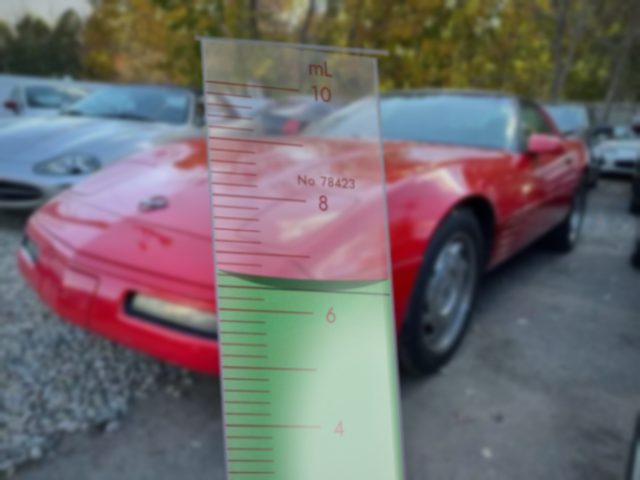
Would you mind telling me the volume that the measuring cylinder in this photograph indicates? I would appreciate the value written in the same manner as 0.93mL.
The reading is 6.4mL
